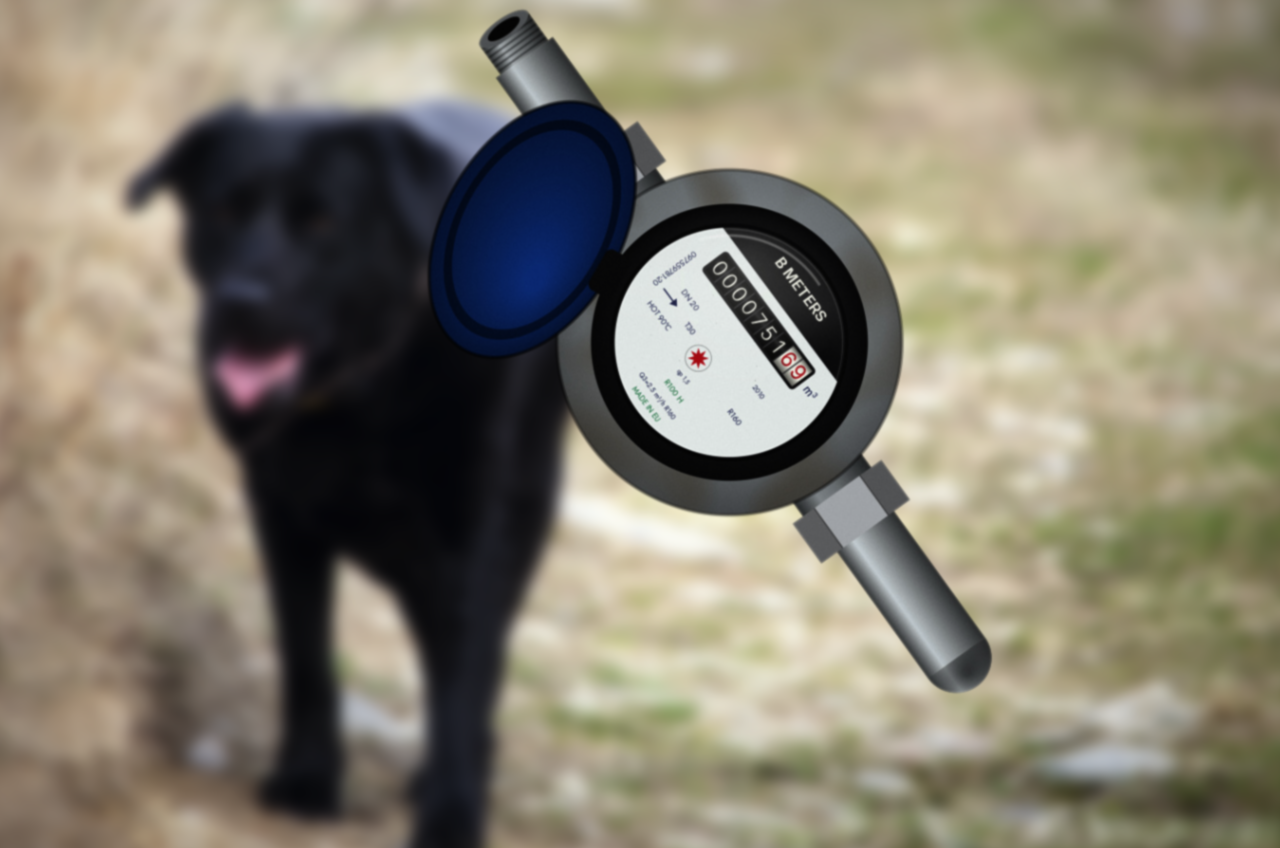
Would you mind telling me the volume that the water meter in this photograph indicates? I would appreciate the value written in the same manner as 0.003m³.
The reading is 751.69m³
